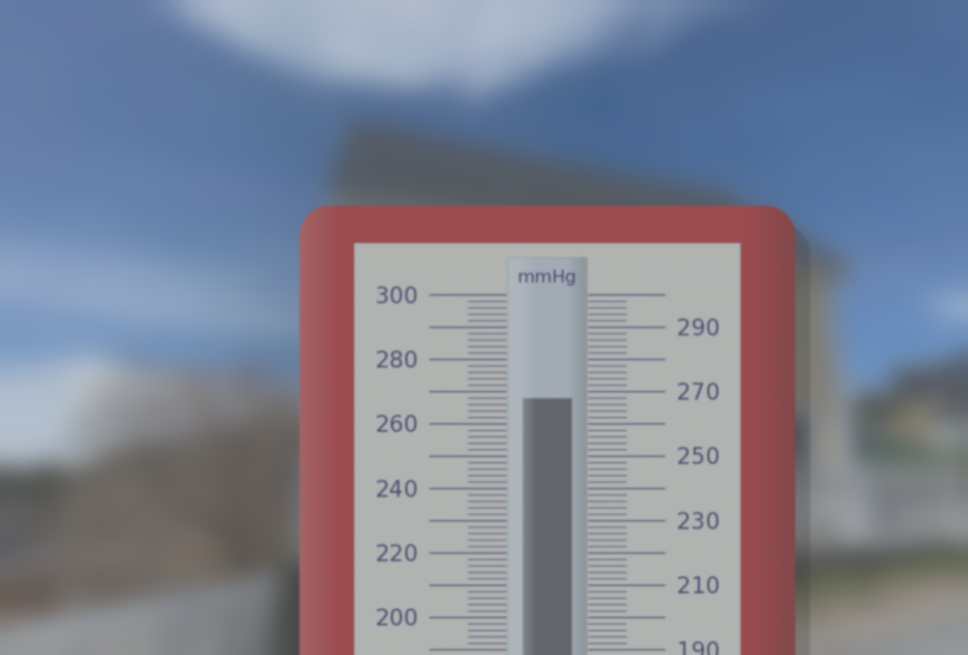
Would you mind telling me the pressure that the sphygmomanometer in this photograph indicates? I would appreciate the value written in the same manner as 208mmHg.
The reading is 268mmHg
